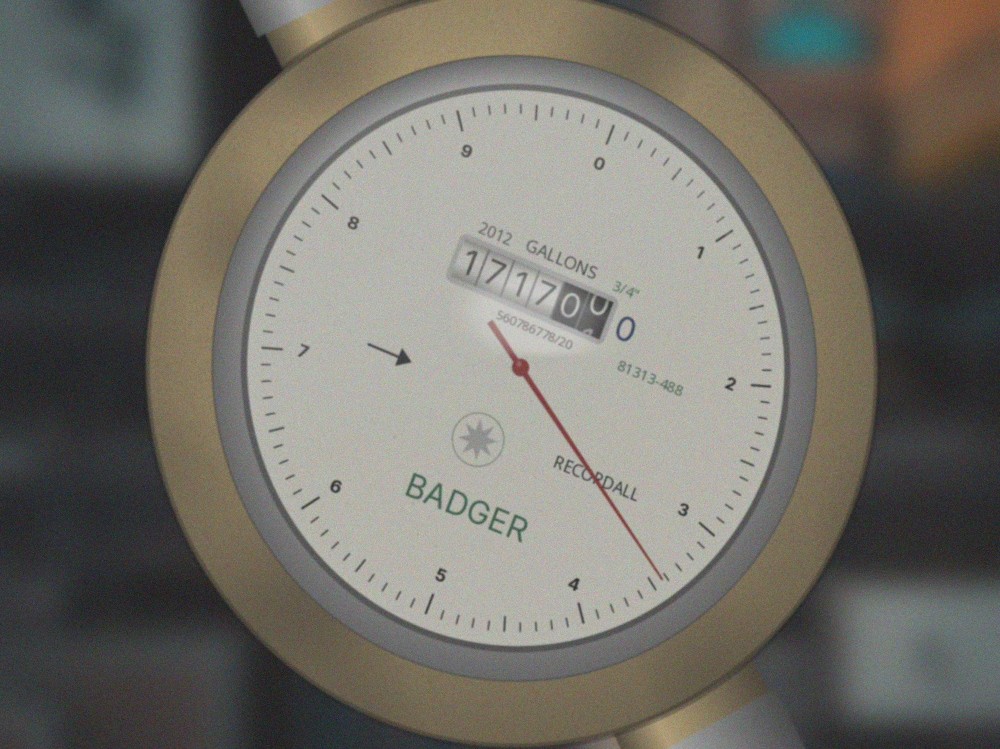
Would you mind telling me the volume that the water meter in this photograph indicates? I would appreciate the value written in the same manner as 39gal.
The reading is 1717003.4gal
